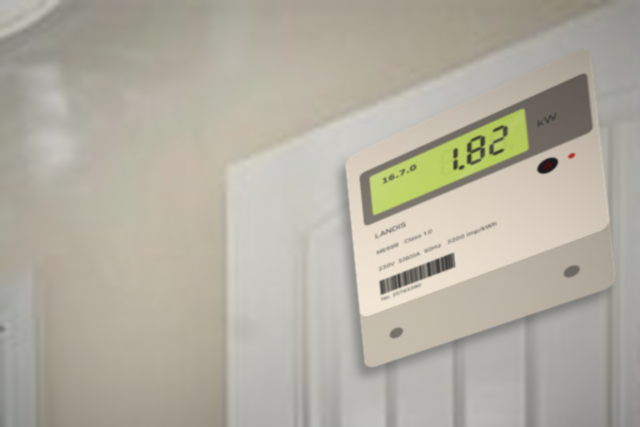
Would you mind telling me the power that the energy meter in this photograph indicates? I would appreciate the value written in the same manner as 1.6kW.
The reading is 1.82kW
